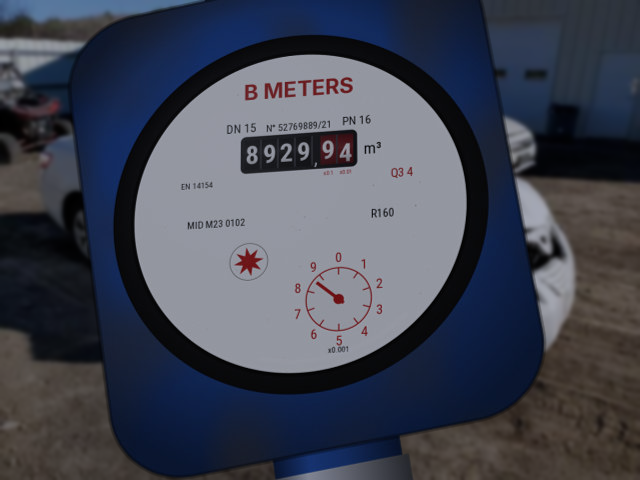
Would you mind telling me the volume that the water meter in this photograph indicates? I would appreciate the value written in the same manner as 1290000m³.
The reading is 8929.938m³
